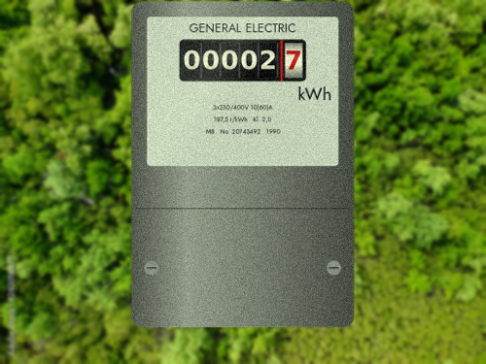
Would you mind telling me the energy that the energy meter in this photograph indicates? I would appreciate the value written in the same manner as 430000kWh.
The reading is 2.7kWh
